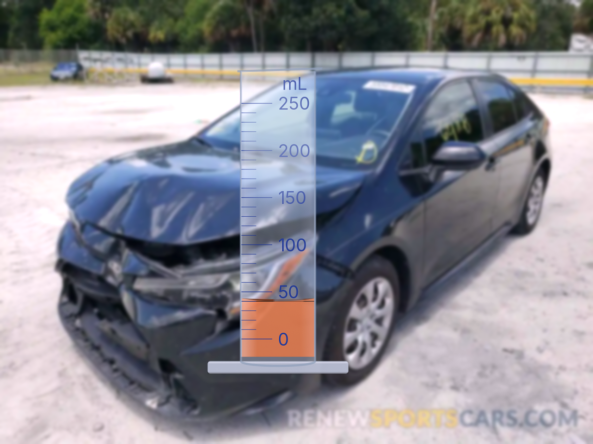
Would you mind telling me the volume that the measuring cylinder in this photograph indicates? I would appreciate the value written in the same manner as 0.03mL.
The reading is 40mL
